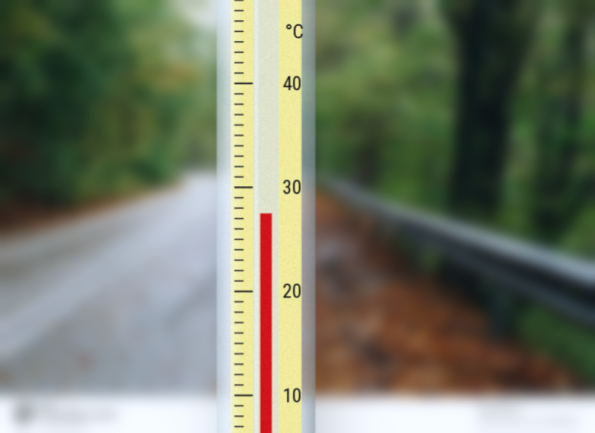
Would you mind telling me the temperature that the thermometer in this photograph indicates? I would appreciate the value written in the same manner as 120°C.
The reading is 27.5°C
